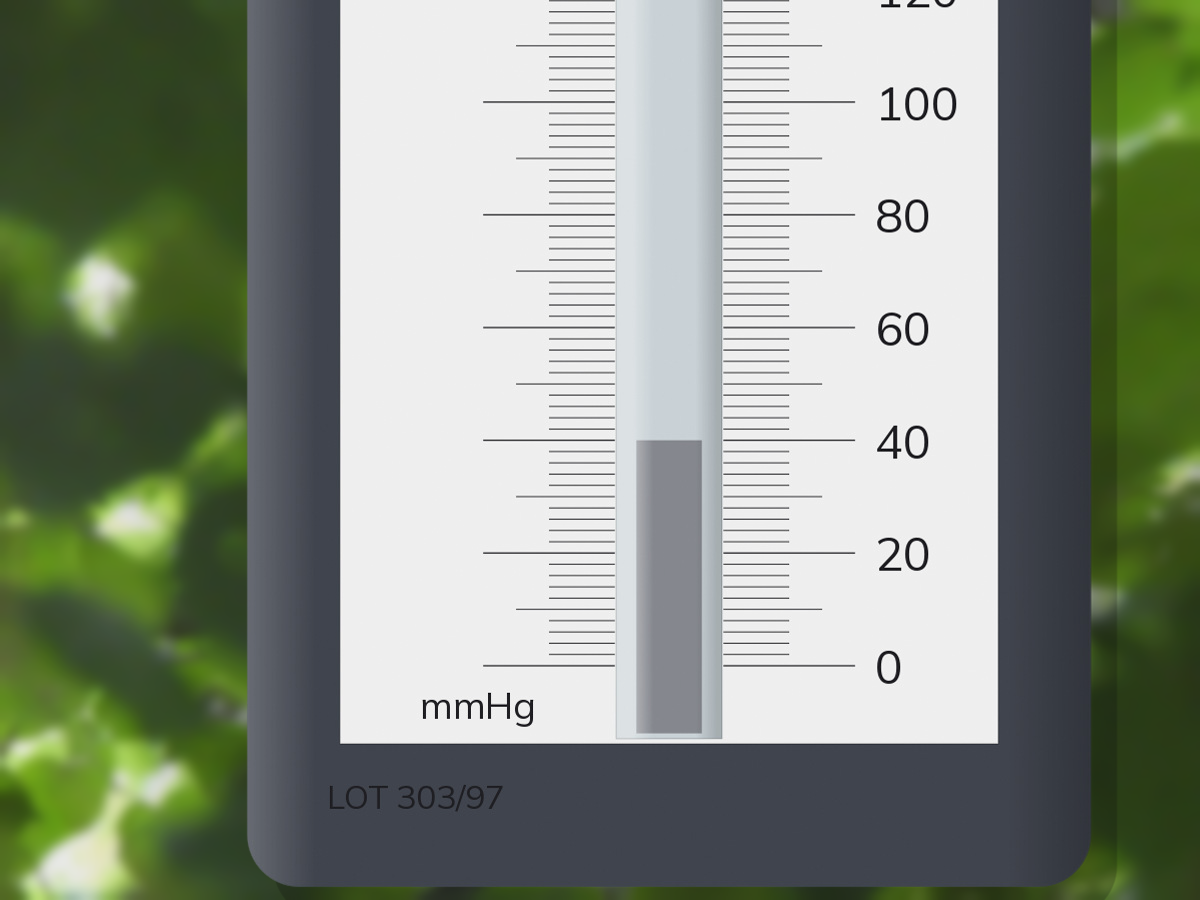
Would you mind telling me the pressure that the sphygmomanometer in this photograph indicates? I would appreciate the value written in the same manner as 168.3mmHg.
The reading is 40mmHg
